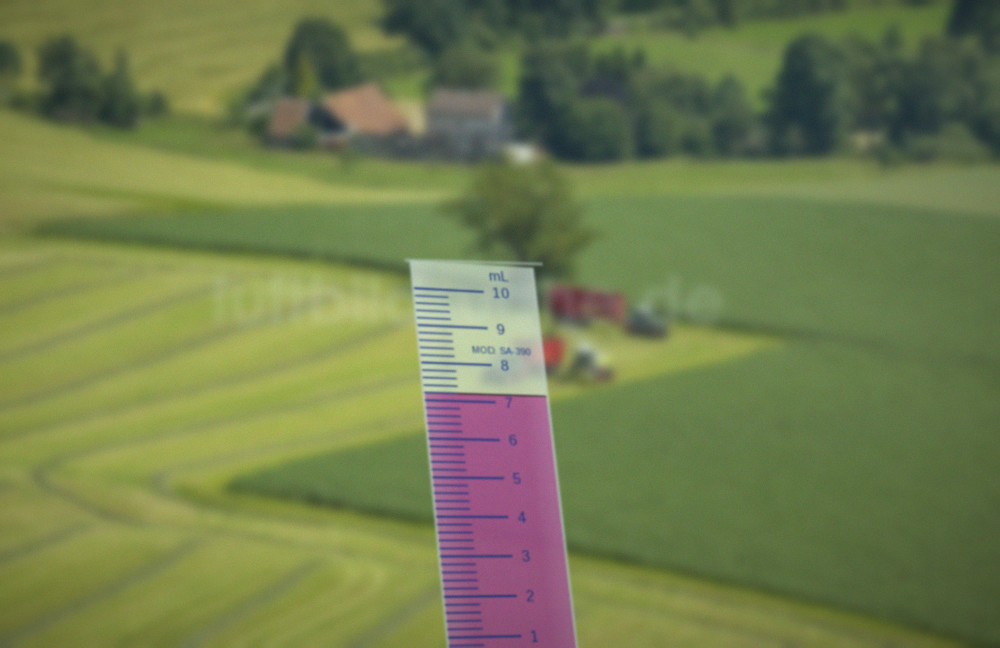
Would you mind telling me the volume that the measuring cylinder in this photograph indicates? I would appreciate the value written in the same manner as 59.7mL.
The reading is 7.2mL
